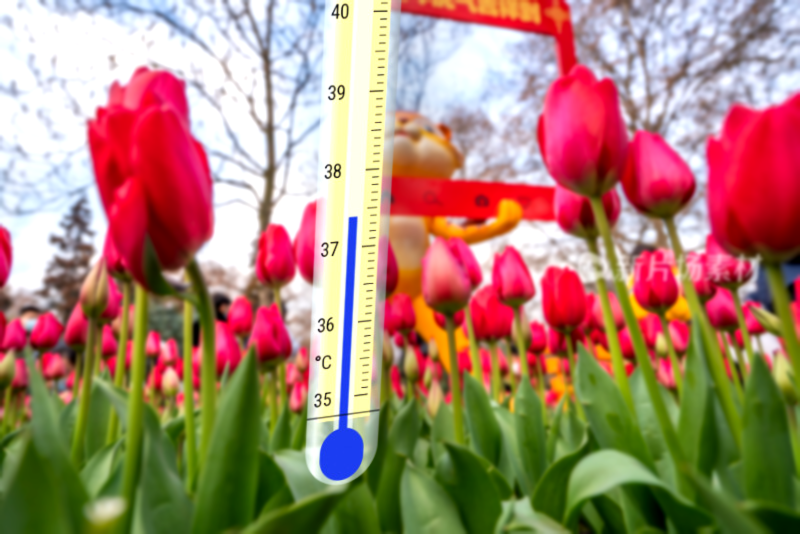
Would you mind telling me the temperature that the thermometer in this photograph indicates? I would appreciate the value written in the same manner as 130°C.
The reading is 37.4°C
